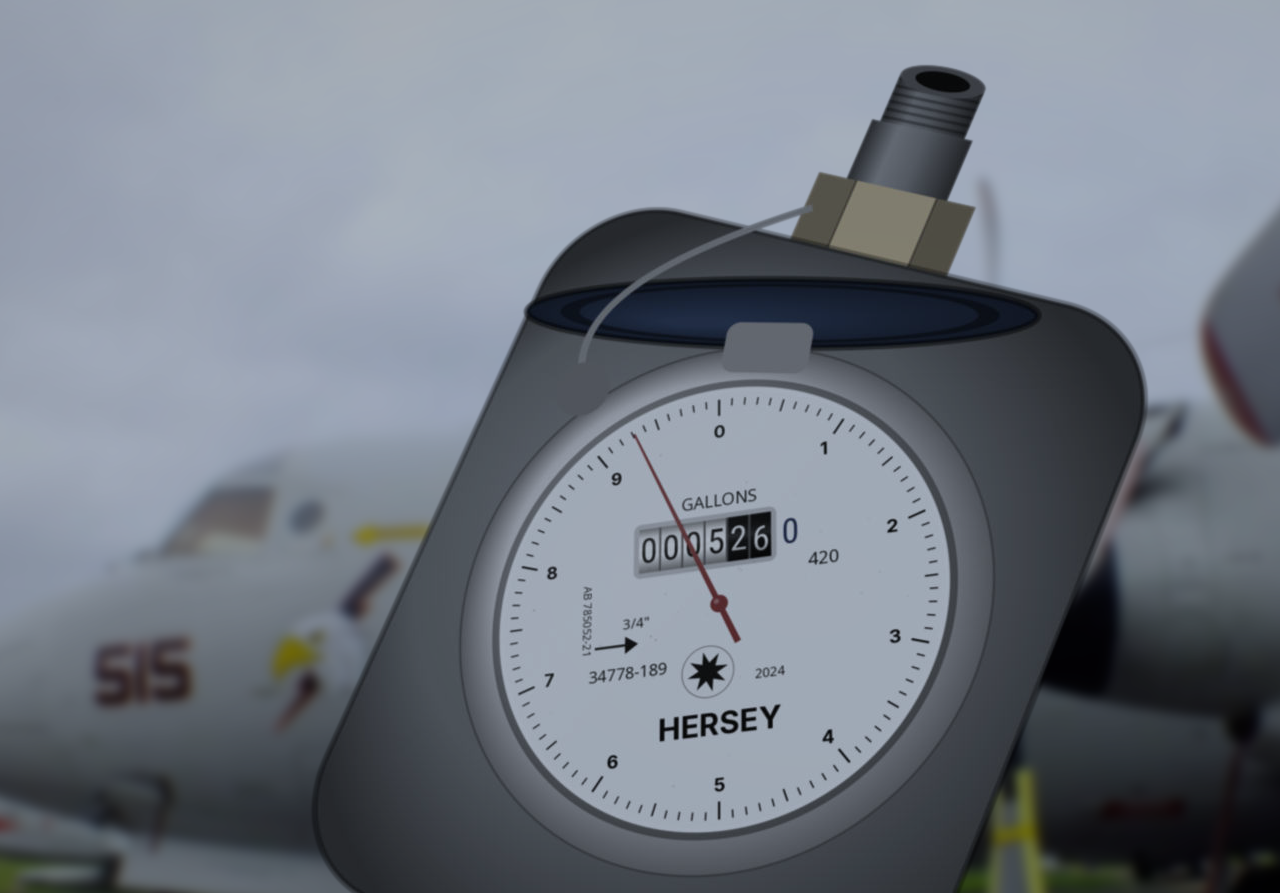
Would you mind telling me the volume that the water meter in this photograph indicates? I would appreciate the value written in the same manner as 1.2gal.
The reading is 5259.3gal
